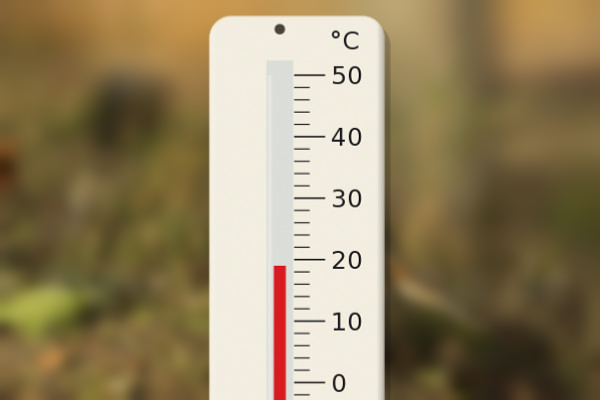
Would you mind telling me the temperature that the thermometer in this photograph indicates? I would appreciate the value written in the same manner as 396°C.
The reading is 19°C
